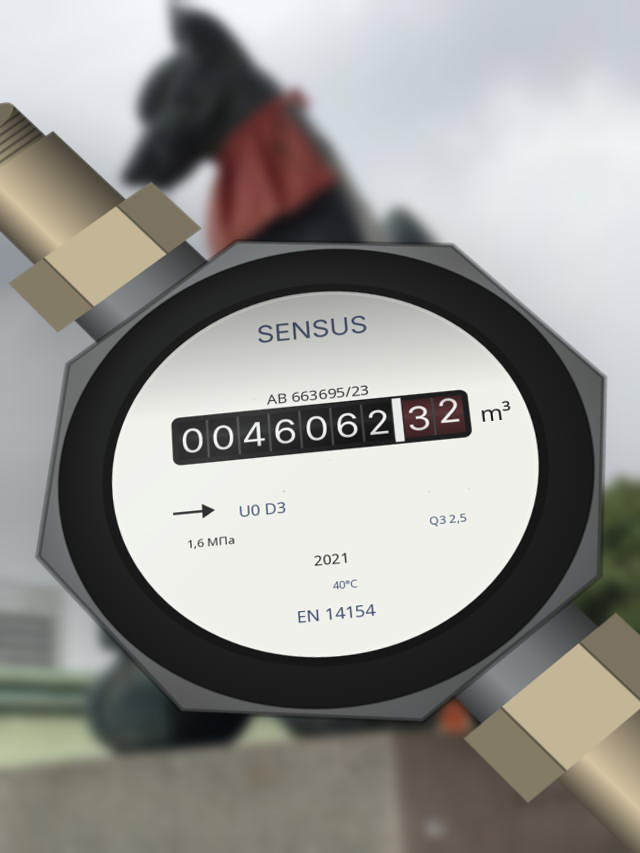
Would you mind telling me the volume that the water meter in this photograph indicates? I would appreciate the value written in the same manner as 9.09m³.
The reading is 46062.32m³
